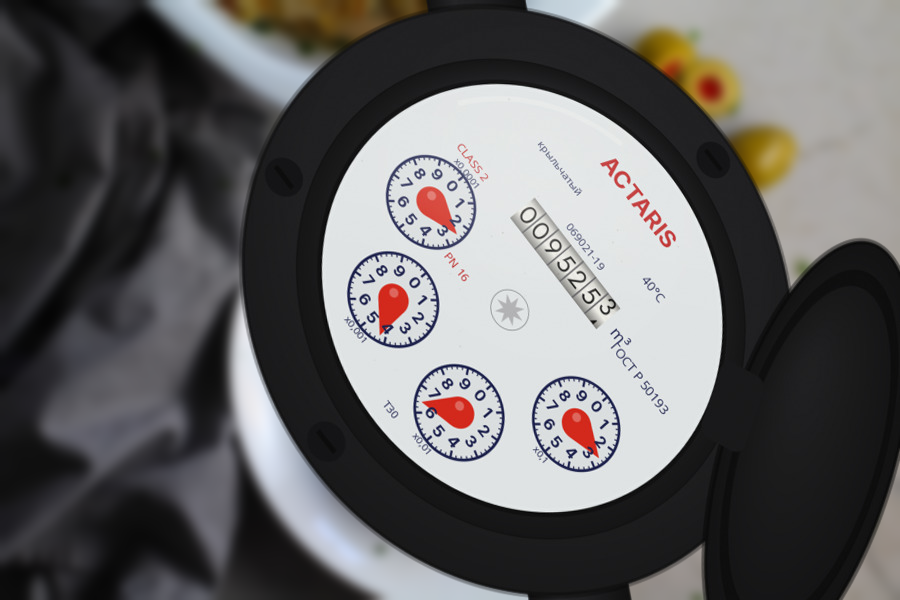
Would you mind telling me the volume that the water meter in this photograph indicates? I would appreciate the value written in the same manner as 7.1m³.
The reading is 95253.2642m³
